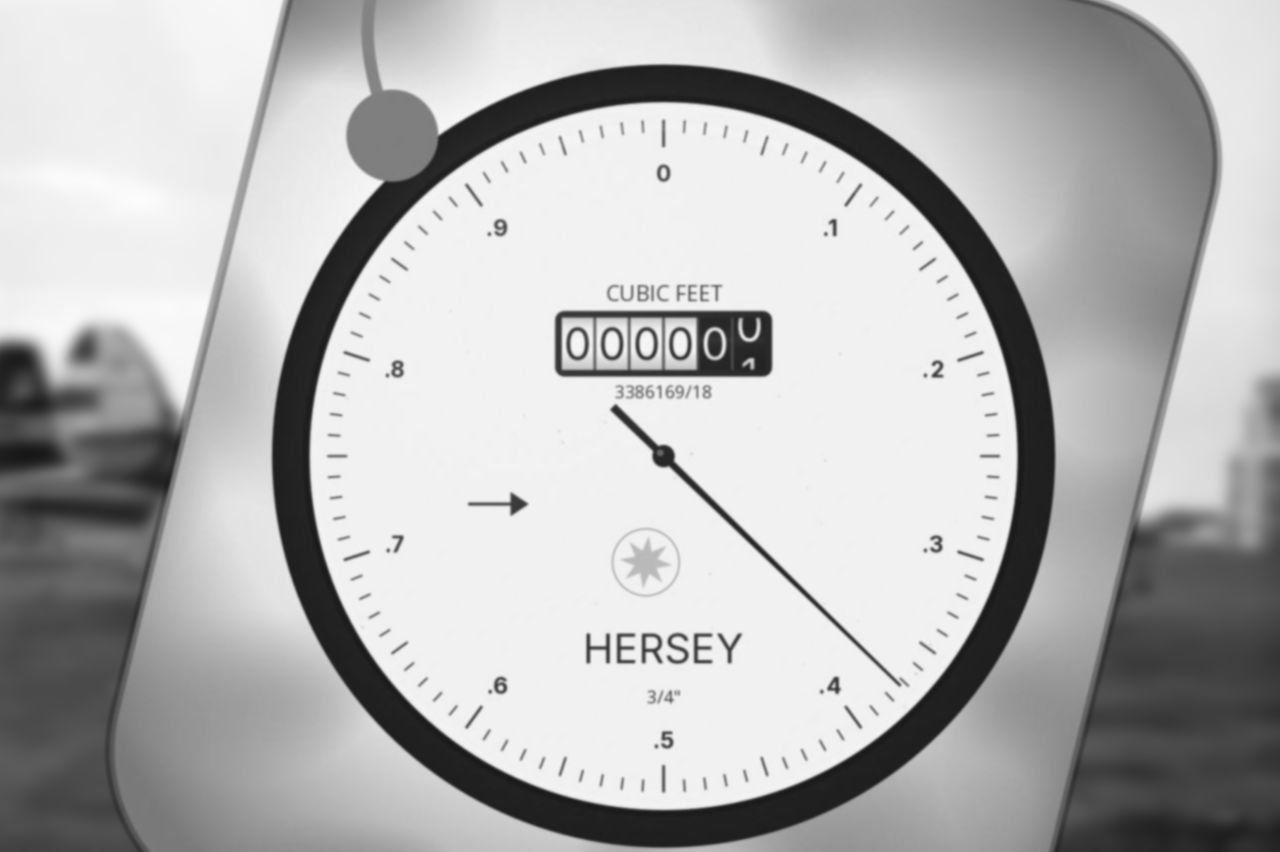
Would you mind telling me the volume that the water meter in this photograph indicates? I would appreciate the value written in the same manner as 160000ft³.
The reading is 0.37ft³
